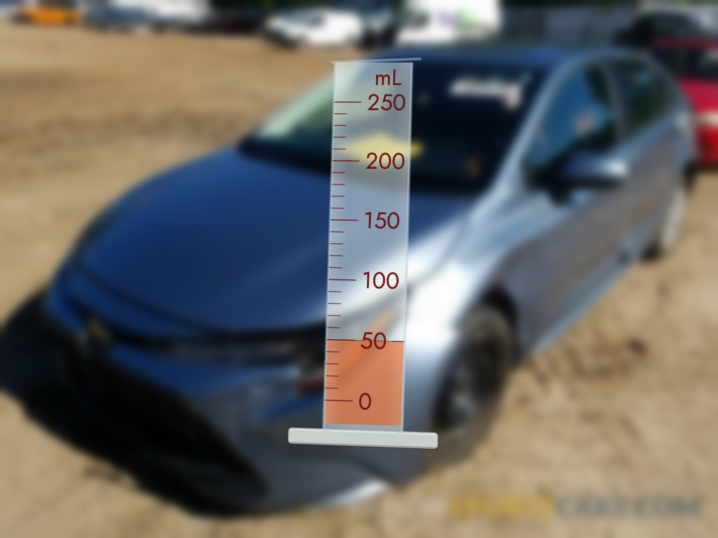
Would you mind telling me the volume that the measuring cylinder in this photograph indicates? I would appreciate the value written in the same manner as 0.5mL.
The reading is 50mL
